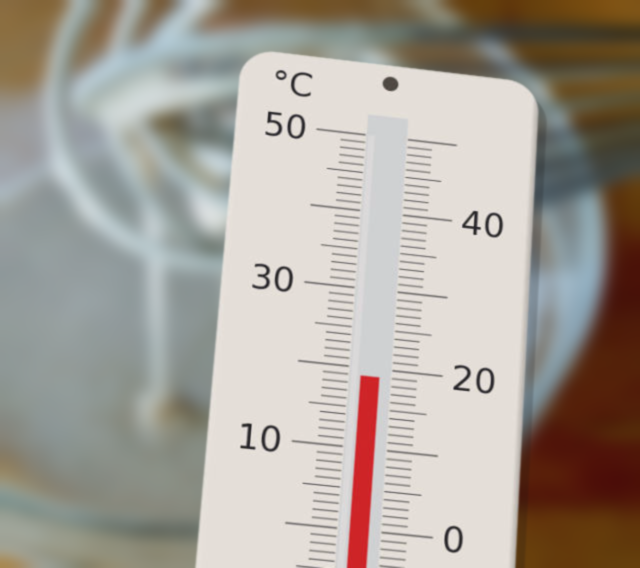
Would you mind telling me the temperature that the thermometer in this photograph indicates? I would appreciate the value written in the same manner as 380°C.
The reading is 19°C
